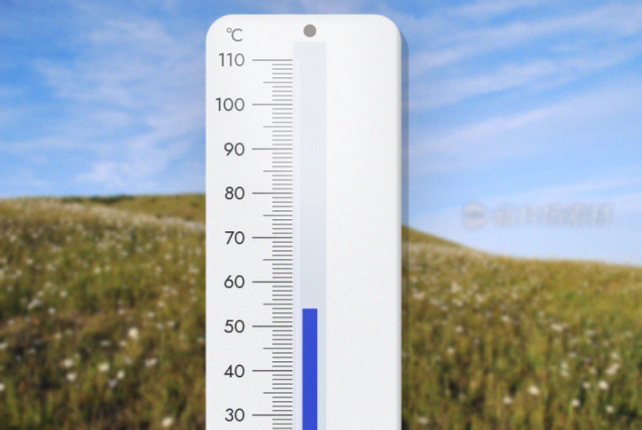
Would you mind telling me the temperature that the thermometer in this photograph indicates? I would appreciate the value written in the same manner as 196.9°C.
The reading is 54°C
